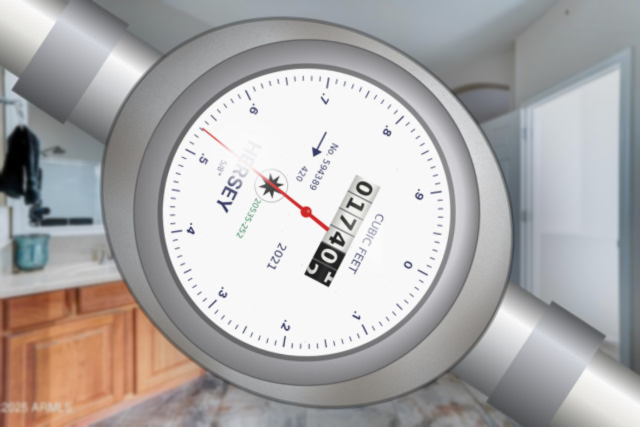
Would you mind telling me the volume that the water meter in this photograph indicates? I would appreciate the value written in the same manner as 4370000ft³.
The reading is 17401.53ft³
